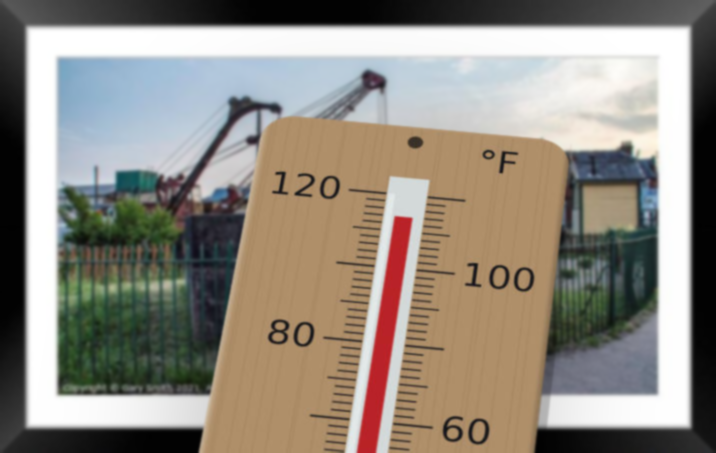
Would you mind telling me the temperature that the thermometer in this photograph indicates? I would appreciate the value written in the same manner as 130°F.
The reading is 114°F
